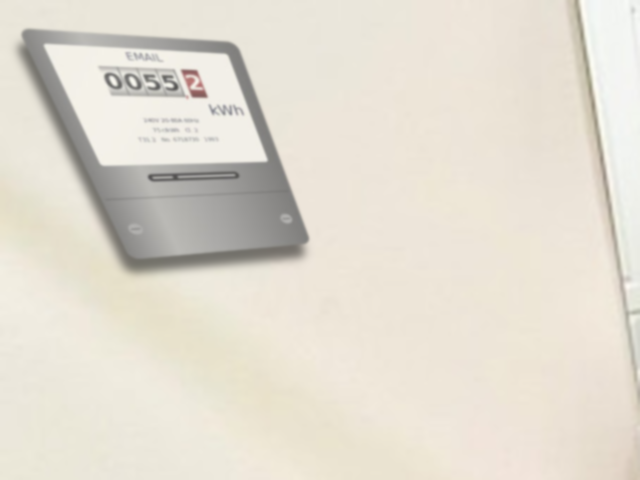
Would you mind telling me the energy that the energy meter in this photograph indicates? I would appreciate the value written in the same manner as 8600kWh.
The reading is 55.2kWh
